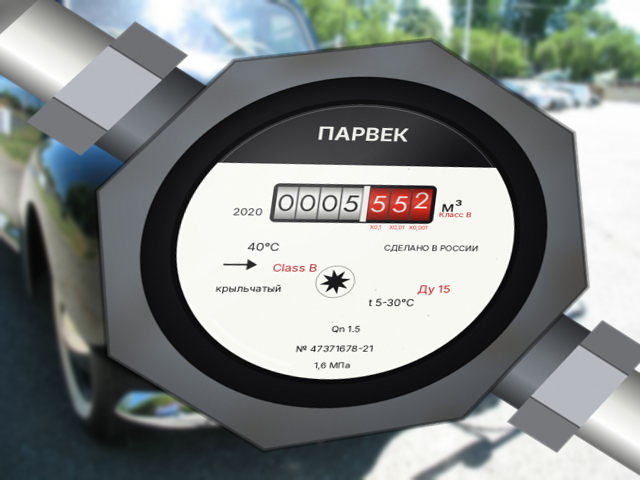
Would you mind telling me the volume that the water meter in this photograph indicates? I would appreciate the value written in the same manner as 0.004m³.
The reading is 5.552m³
